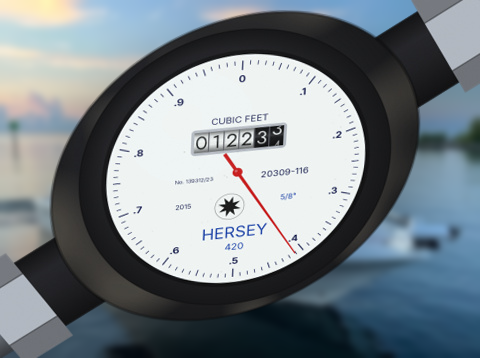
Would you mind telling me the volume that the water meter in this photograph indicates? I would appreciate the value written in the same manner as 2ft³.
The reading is 12233.41ft³
